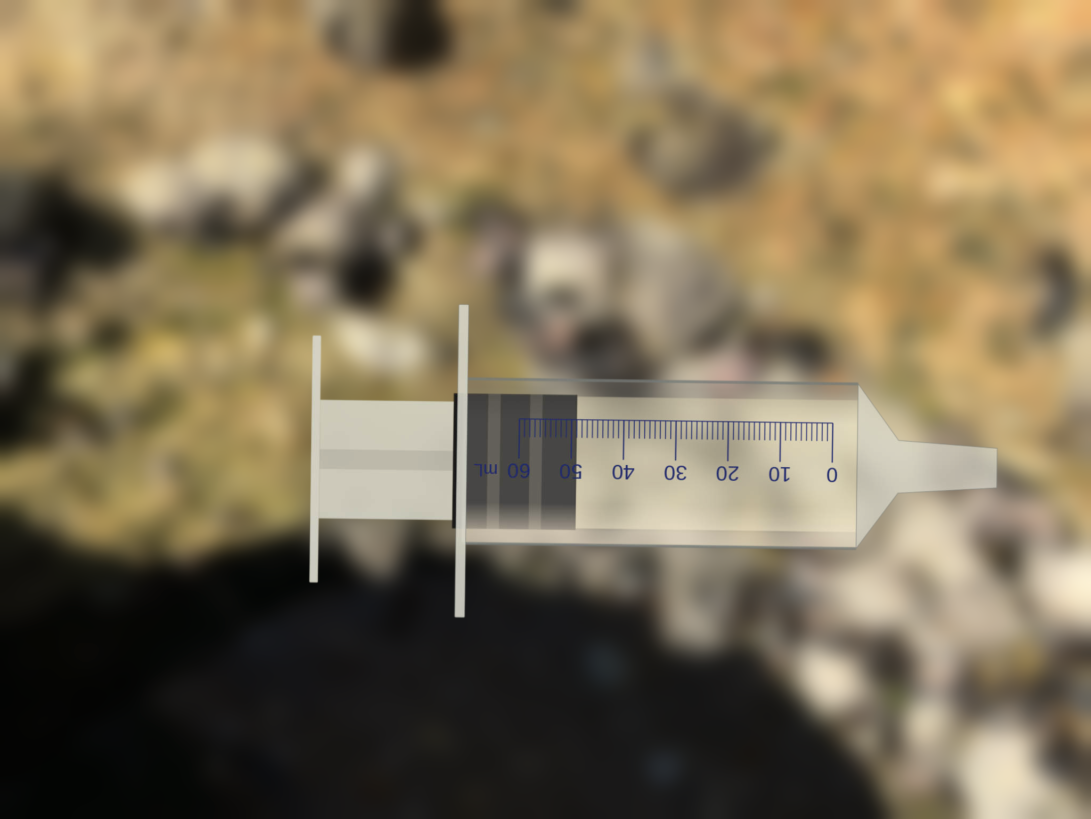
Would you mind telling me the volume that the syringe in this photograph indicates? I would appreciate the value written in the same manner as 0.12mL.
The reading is 49mL
